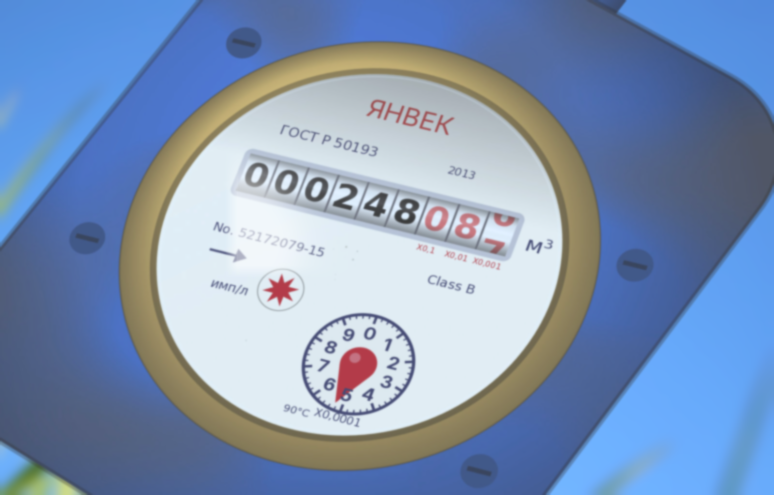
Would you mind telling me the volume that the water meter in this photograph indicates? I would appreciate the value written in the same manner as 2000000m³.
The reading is 248.0865m³
